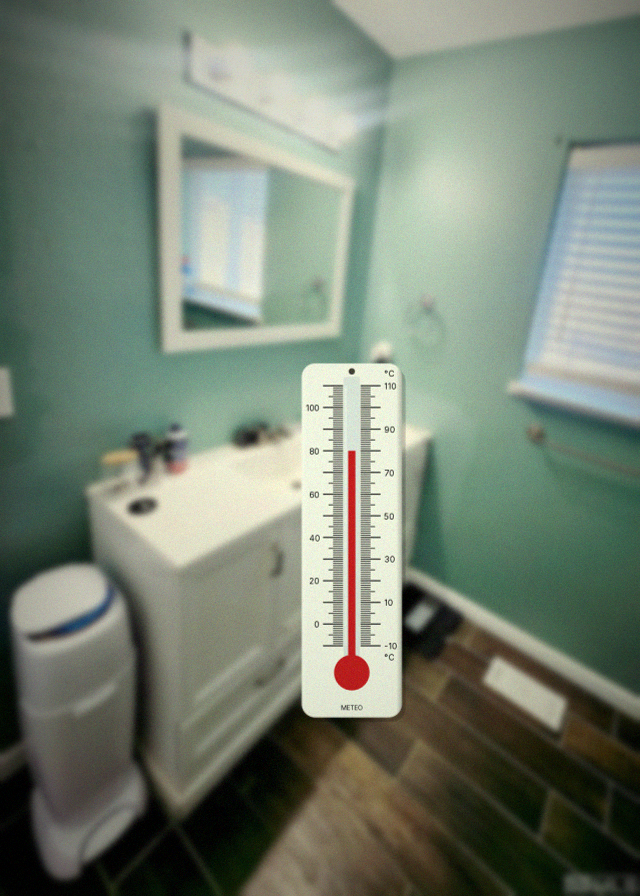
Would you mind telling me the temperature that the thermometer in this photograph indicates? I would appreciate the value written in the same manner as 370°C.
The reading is 80°C
